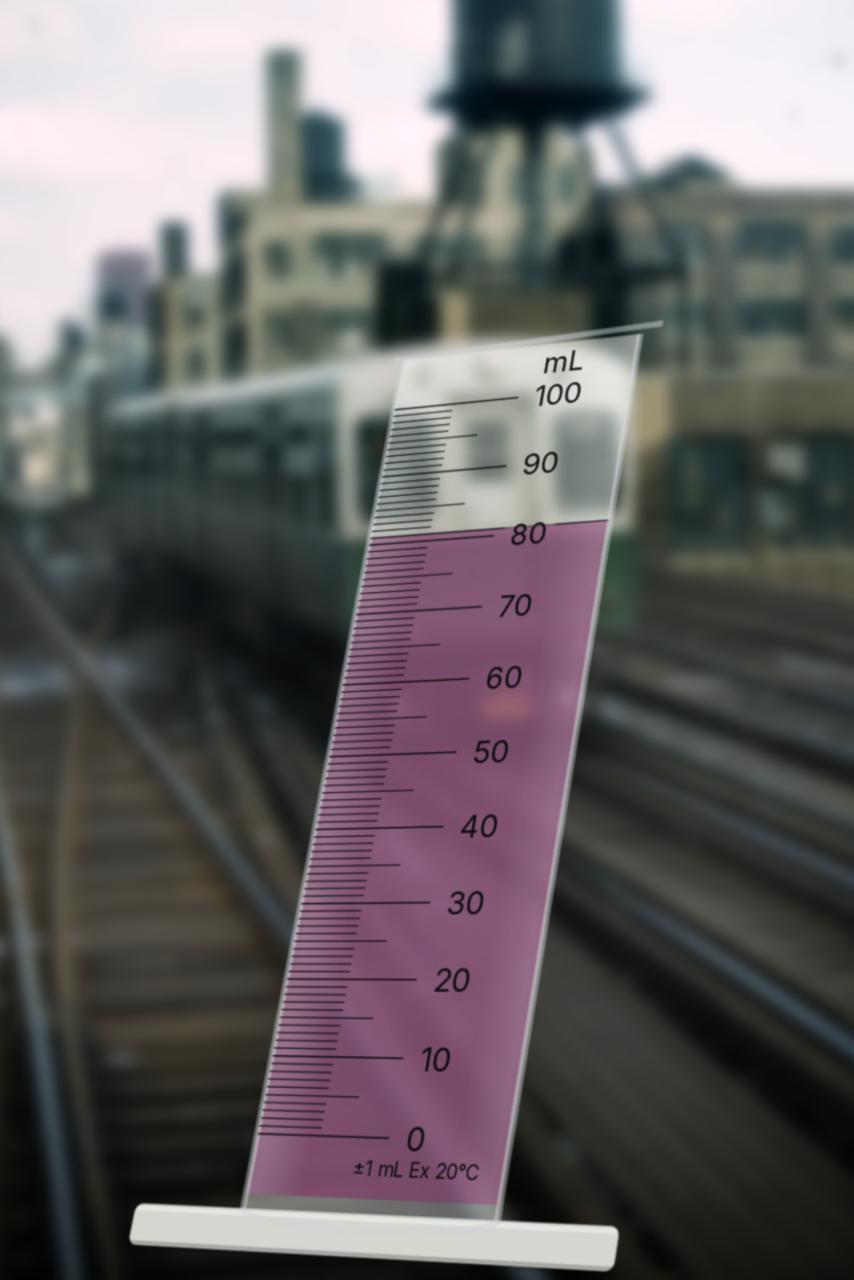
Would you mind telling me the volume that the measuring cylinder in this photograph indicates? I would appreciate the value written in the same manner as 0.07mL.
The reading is 81mL
